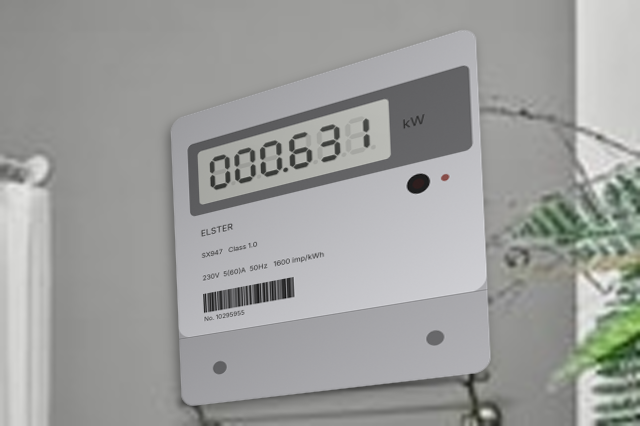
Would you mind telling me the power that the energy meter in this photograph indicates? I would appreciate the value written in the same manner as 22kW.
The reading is 0.631kW
